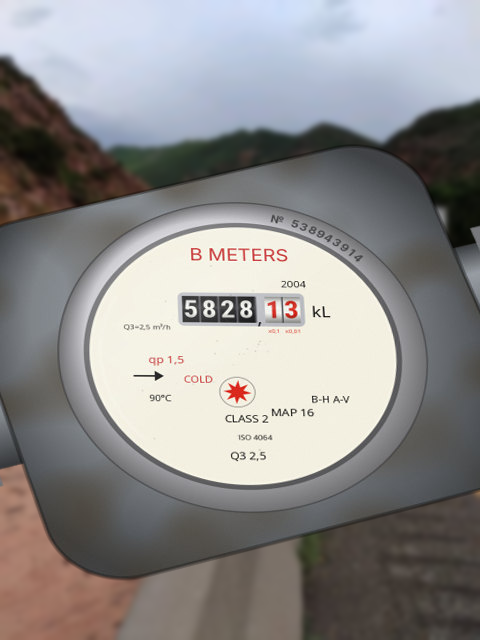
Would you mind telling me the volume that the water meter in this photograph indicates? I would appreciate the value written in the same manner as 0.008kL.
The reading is 5828.13kL
